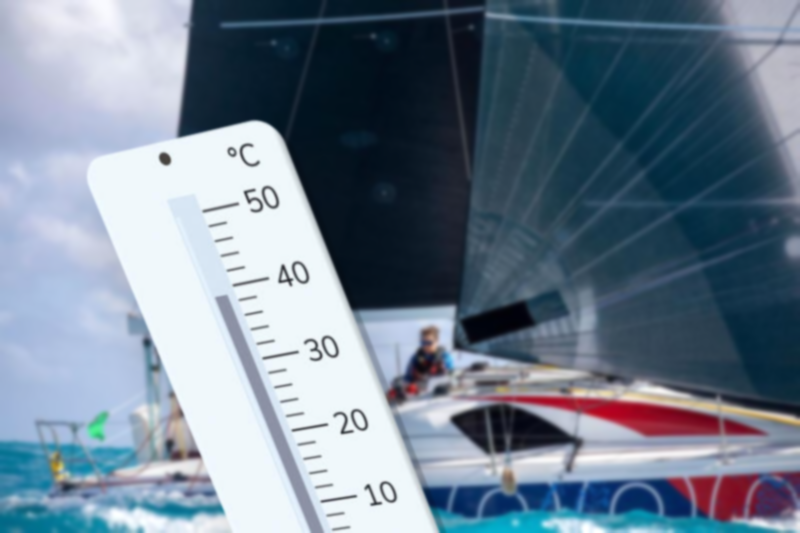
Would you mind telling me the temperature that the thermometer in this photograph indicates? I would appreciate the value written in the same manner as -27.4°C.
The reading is 39°C
